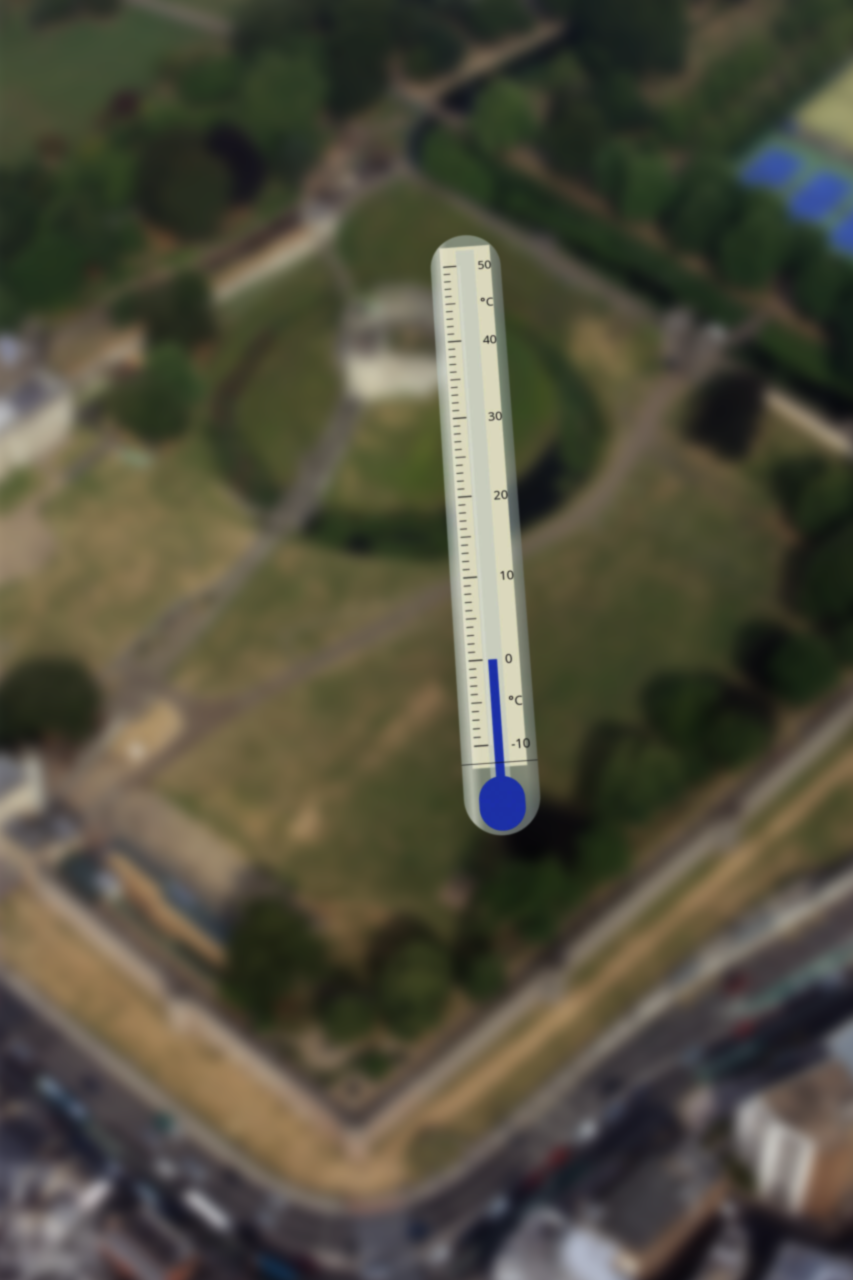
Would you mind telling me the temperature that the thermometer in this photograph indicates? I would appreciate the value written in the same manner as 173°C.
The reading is 0°C
